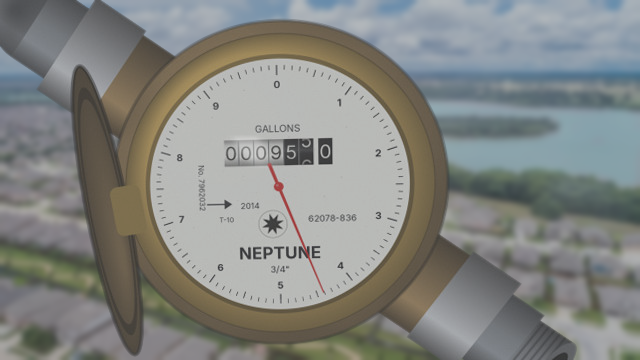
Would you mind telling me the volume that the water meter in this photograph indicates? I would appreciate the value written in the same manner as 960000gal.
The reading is 9554.4gal
